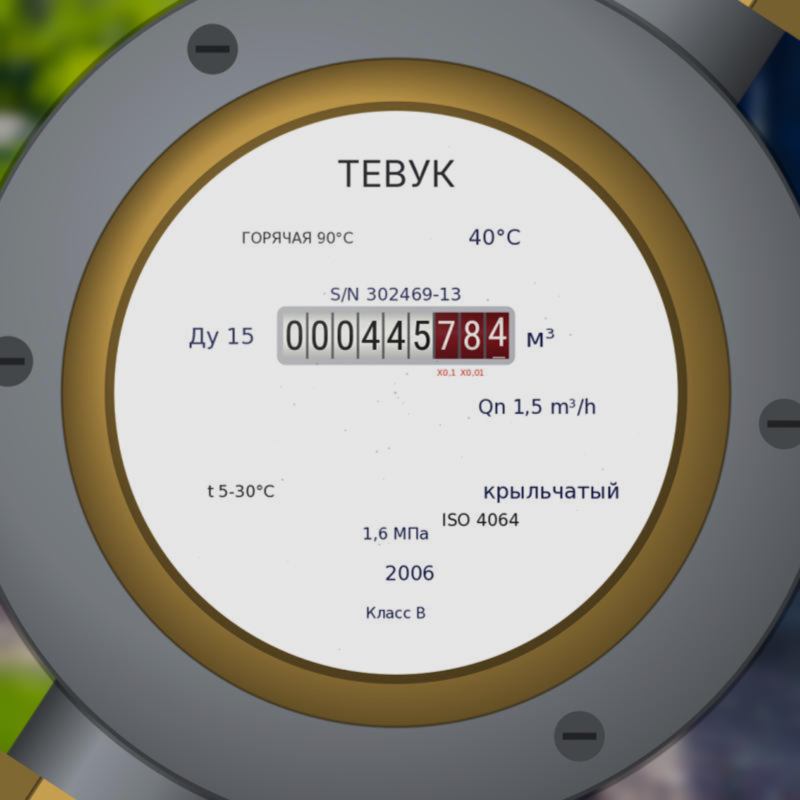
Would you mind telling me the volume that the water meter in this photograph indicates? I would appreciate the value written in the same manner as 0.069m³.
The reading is 445.784m³
